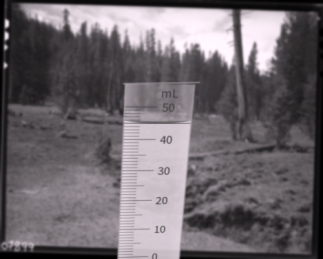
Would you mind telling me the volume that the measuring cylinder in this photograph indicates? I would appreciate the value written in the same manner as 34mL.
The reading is 45mL
